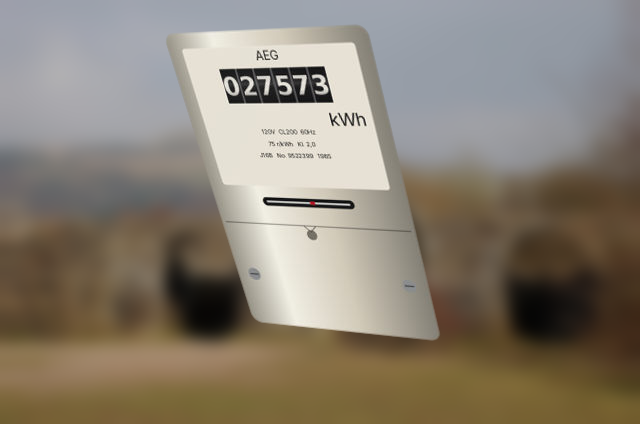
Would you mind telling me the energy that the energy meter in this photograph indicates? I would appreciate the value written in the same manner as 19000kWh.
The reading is 27573kWh
